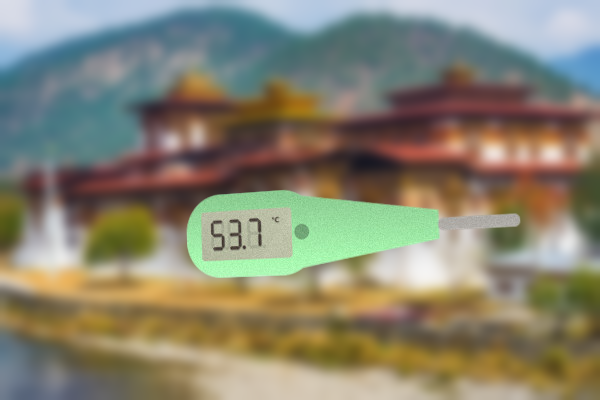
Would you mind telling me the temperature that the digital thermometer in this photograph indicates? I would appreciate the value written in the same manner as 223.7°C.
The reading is 53.7°C
